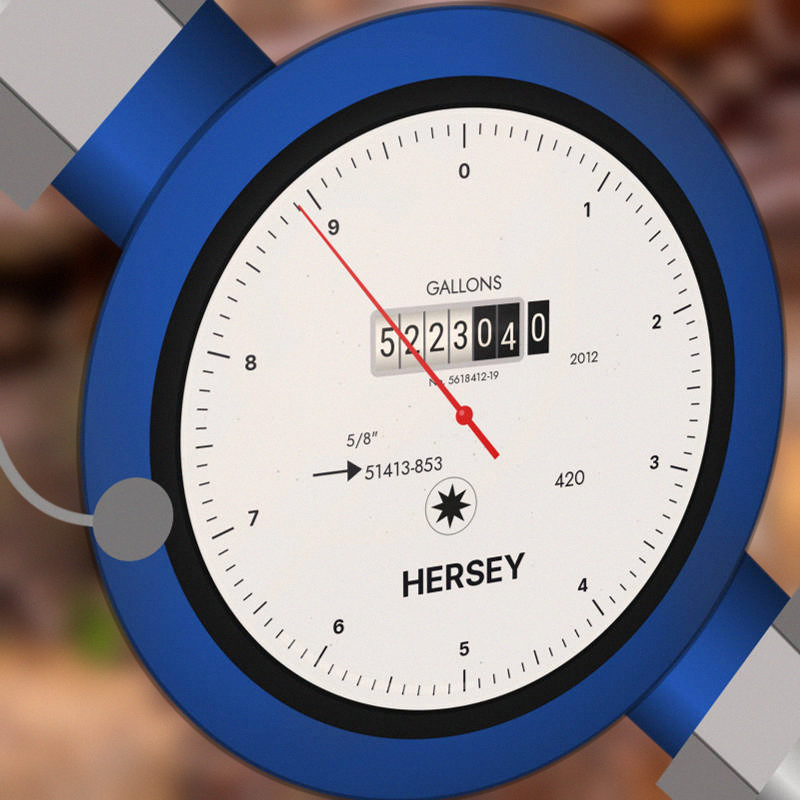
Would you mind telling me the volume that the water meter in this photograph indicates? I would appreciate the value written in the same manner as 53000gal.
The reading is 5223038.9gal
